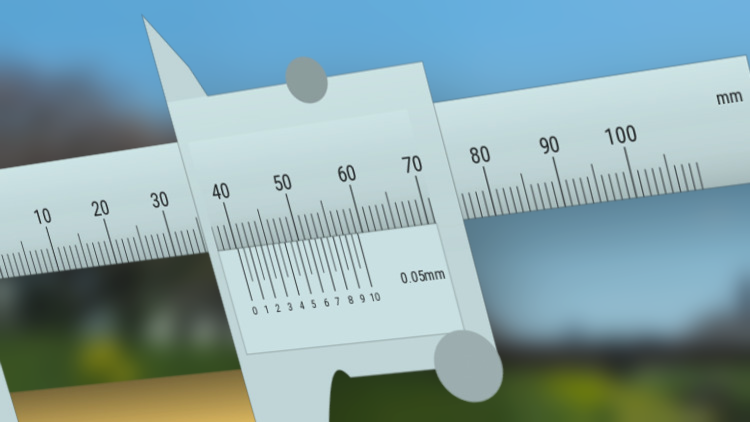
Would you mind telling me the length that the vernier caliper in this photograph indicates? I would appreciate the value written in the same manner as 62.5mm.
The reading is 40.2mm
